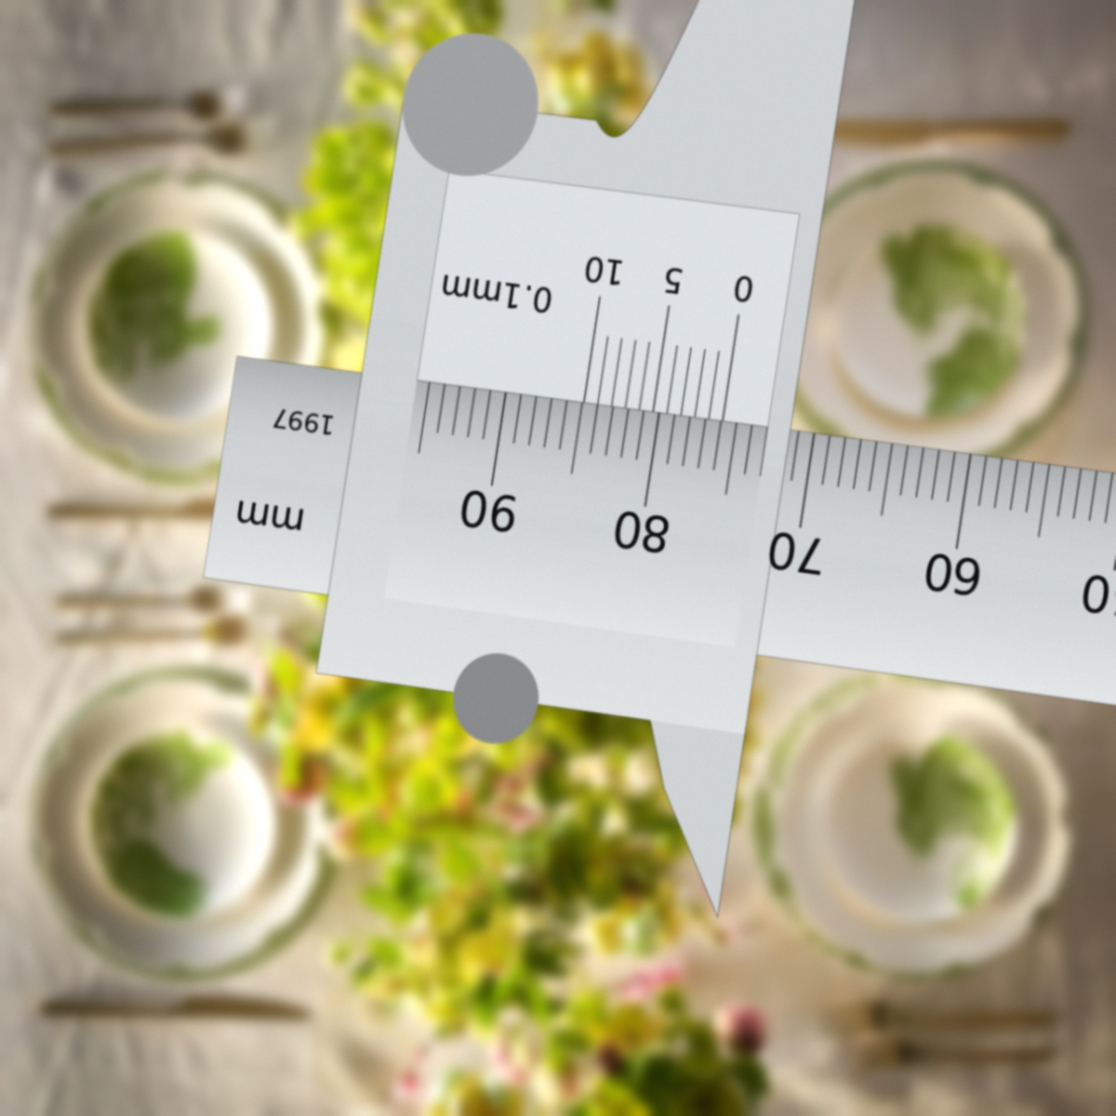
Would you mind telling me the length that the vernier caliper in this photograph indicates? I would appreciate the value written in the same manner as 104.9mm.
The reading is 75.9mm
